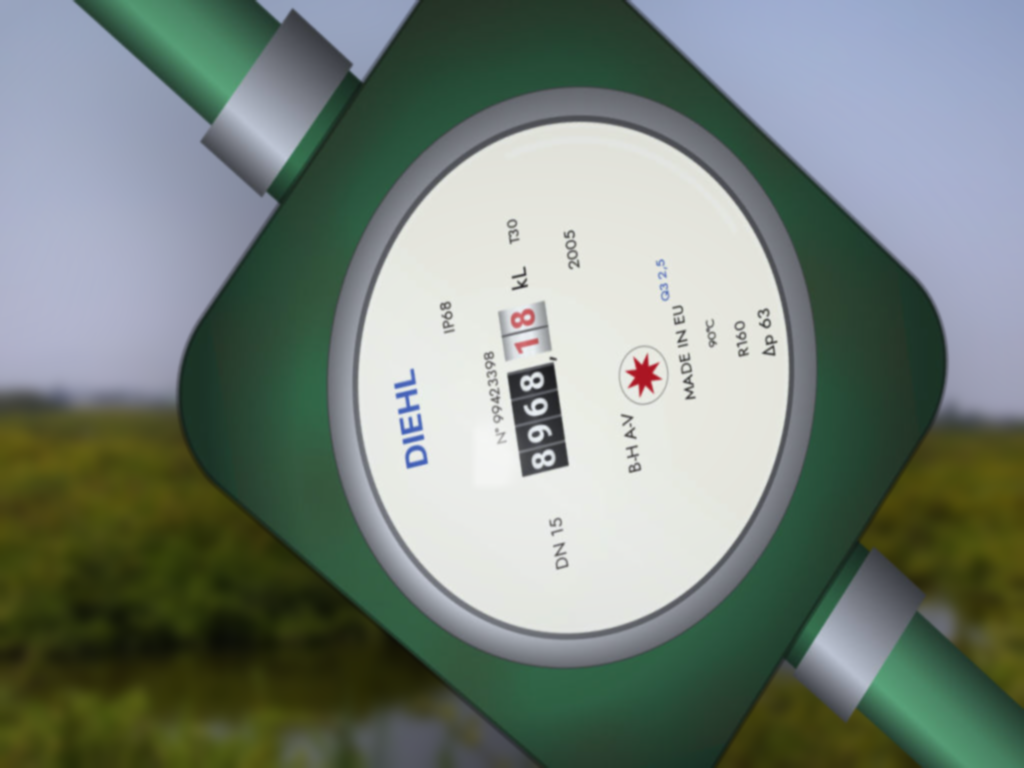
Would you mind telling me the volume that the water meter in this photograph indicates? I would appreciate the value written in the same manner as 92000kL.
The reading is 8968.18kL
